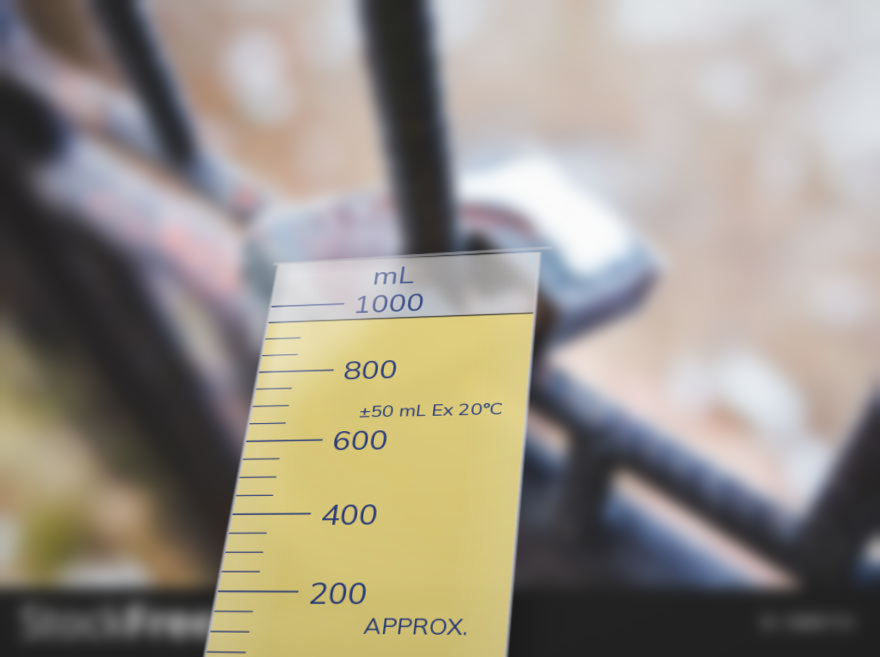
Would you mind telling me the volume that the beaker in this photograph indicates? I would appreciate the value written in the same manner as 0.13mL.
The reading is 950mL
